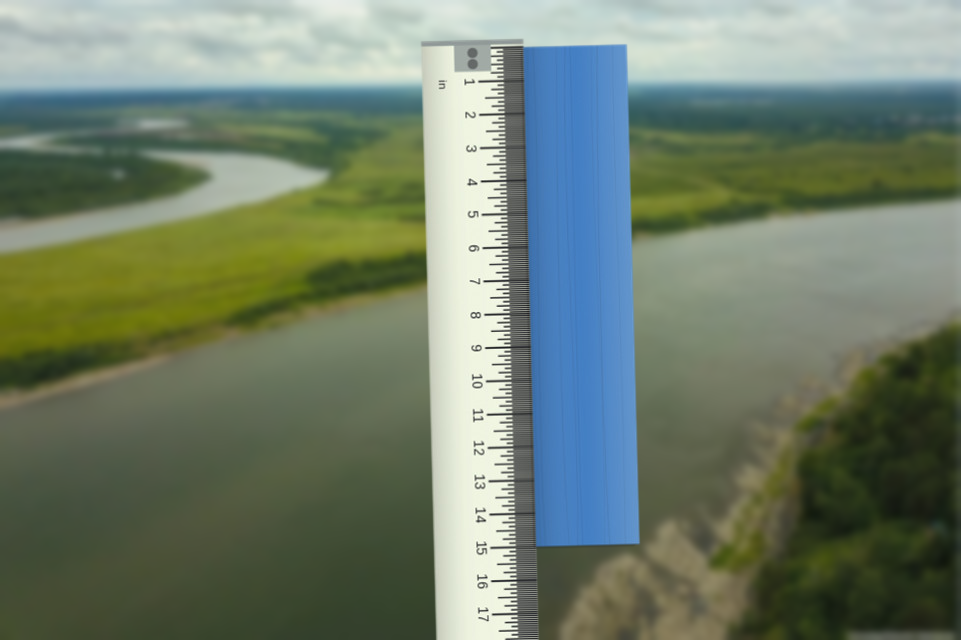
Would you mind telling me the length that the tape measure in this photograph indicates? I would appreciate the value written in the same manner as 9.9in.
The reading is 15in
